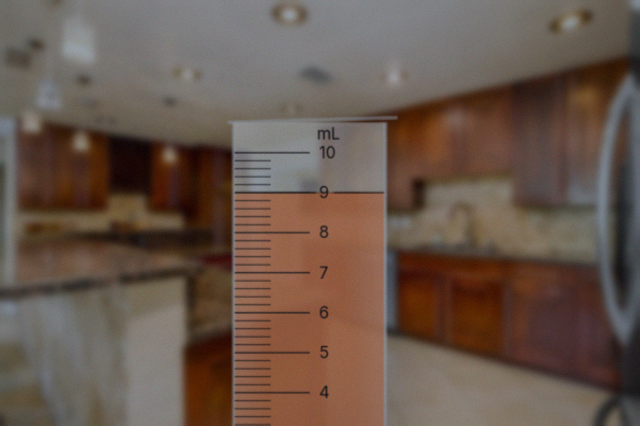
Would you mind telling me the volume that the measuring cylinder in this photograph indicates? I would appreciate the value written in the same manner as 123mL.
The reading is 9mL
